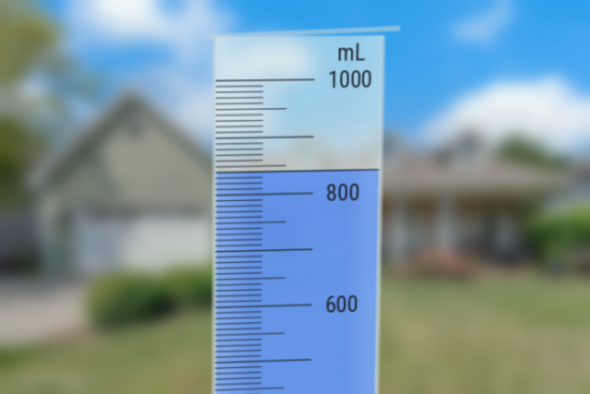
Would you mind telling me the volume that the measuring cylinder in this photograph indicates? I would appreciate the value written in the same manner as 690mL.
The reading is 840mL
